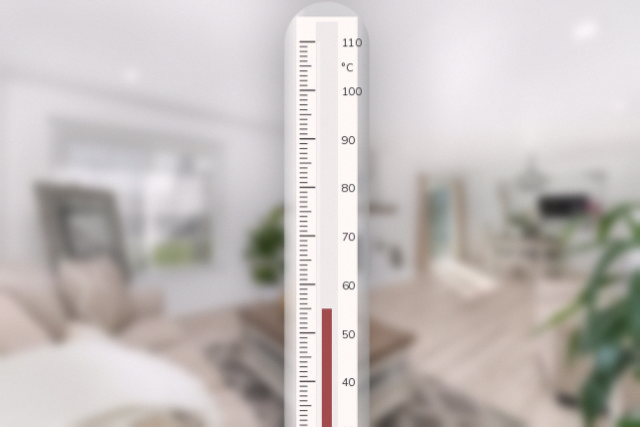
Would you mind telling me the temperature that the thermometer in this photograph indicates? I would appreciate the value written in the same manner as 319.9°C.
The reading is 55°C
